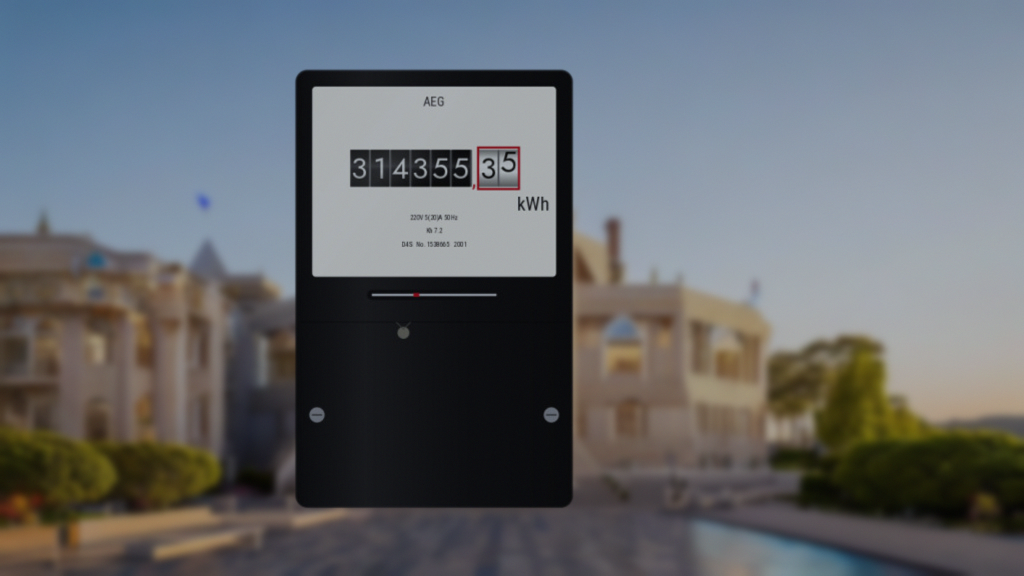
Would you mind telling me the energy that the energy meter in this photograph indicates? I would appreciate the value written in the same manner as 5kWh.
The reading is 314355.35kWh
